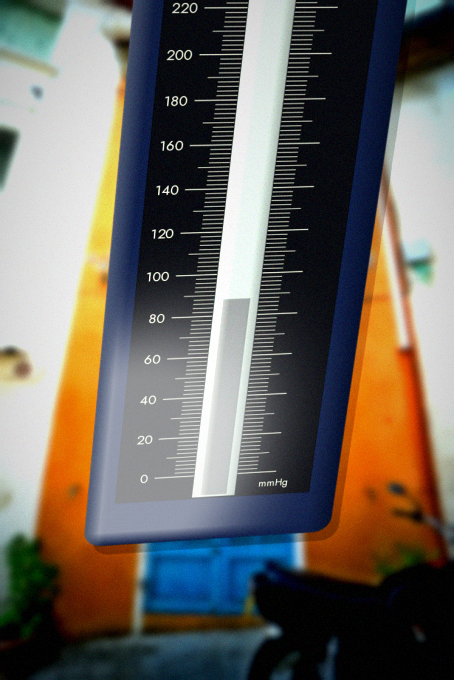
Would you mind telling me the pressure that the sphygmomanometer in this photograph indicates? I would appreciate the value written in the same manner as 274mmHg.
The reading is 88mmHg
